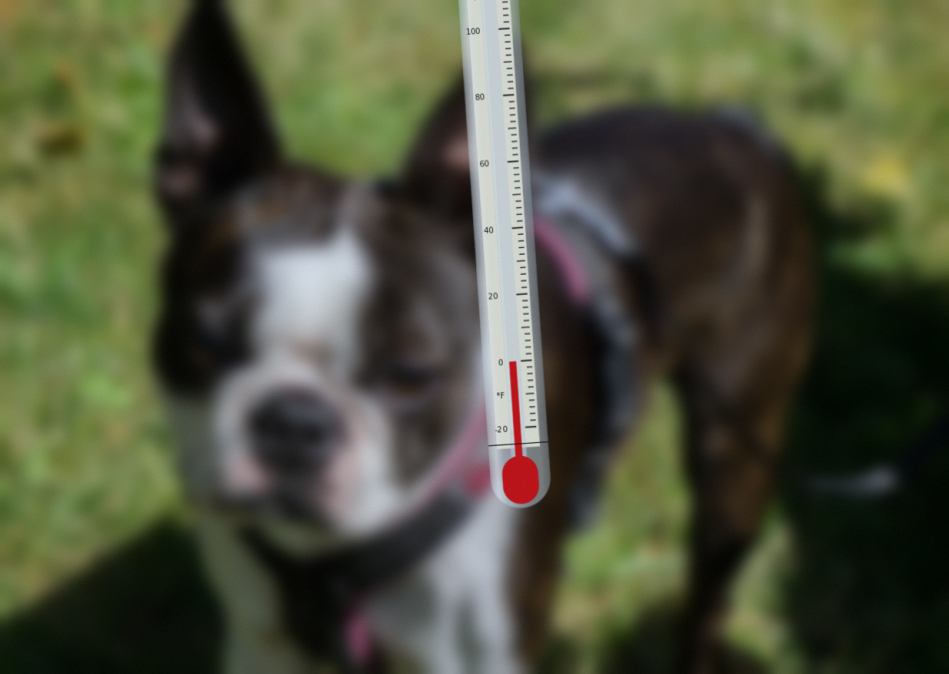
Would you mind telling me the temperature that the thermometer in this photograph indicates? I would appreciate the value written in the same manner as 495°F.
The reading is 0°F
